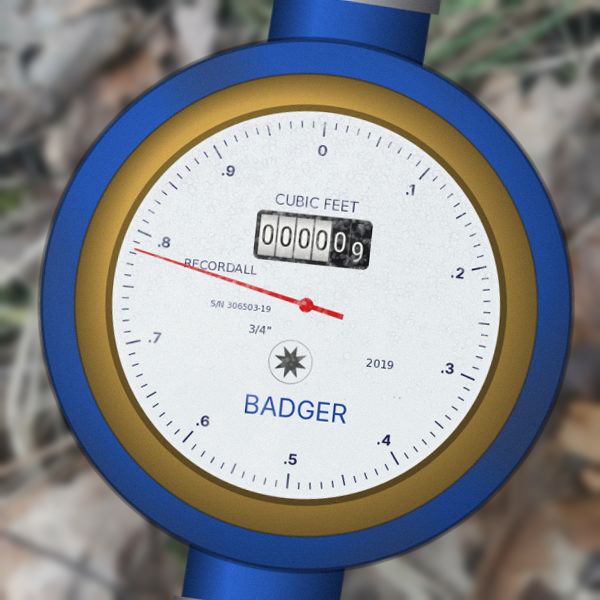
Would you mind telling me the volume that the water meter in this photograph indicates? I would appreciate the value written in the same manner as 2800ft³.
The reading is 8.78ft³
